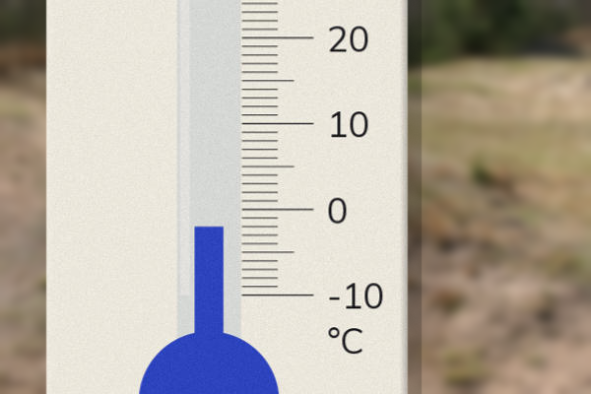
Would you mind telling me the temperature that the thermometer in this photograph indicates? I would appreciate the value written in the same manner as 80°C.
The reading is -2°C
